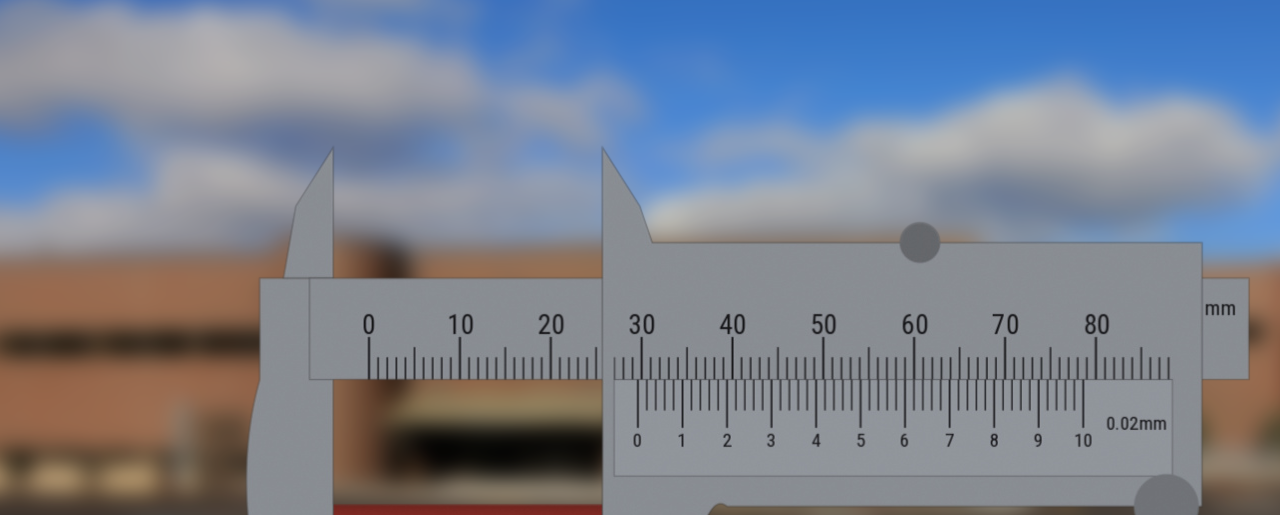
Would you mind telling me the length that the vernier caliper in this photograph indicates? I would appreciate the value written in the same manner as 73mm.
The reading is 29.6mm
